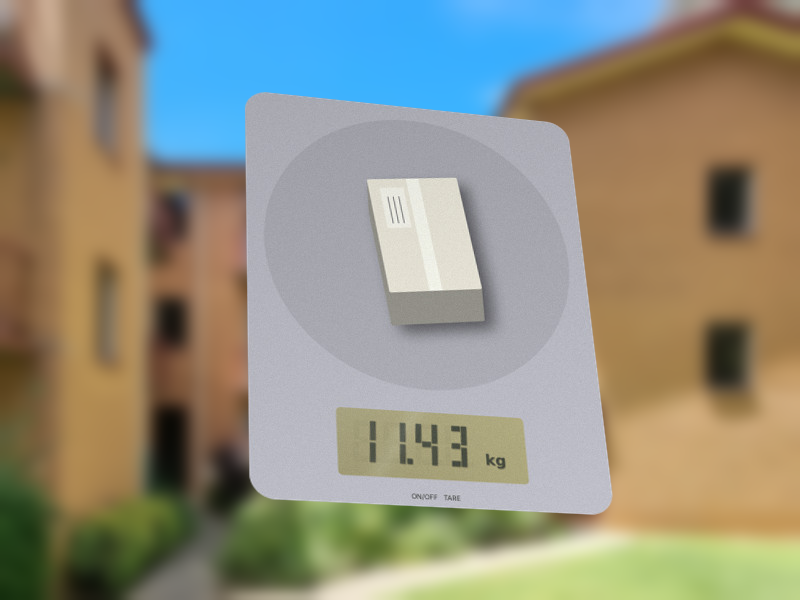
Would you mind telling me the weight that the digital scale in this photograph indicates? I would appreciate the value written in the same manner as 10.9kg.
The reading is 11.43kg
